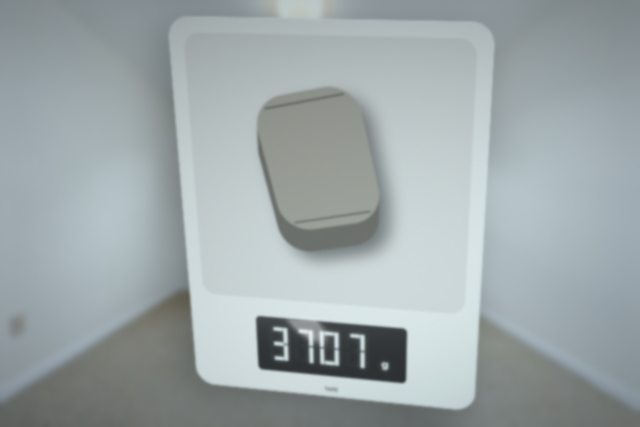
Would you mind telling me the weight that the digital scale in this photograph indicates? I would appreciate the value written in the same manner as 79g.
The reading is 3707g
